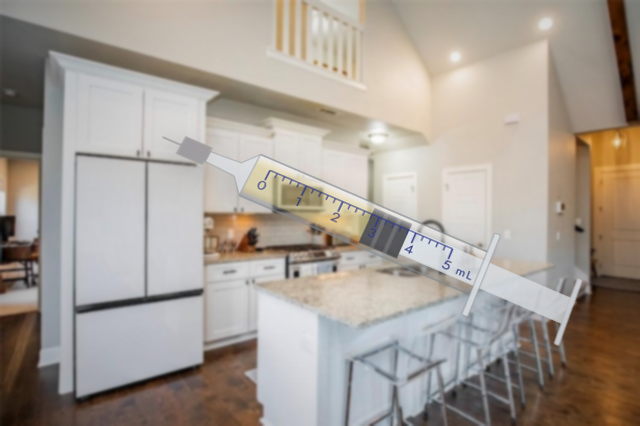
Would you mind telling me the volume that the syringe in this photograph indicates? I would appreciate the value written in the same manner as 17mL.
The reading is 2.8mL
